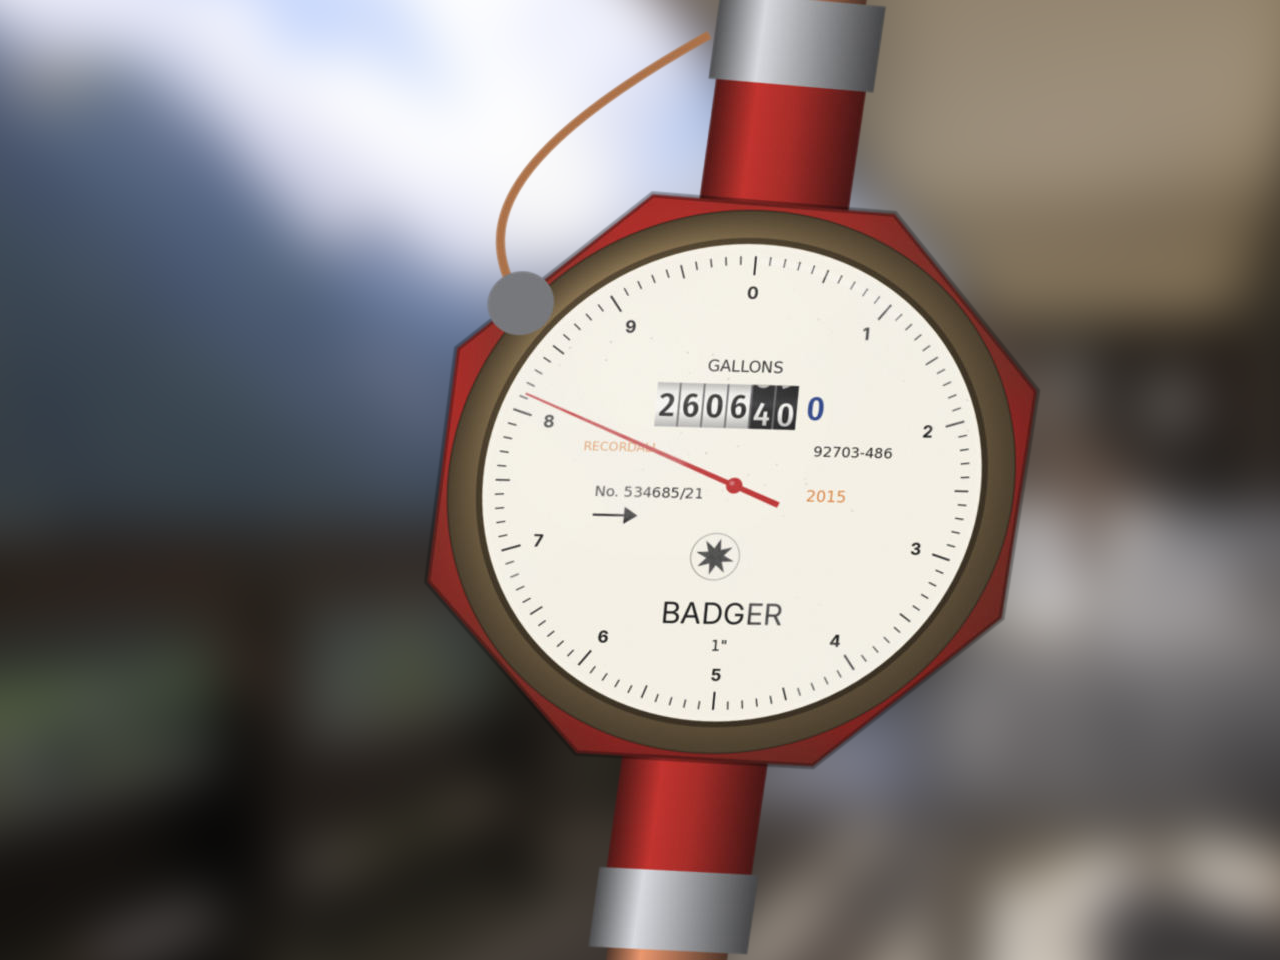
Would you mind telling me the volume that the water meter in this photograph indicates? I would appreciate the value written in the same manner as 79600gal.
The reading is 2606398.1gal
